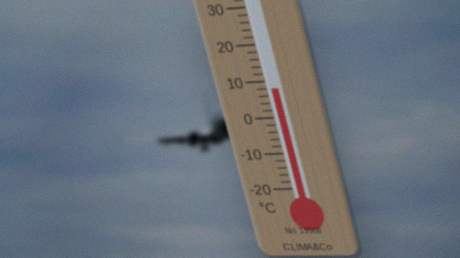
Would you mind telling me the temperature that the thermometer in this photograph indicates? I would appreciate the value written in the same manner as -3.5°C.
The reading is 8°C
